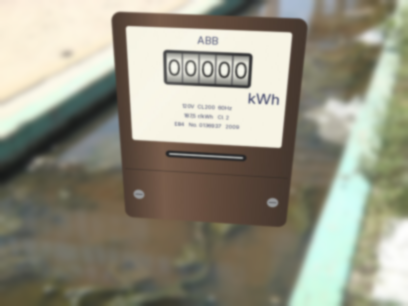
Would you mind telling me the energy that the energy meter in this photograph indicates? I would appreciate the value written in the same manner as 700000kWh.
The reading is 0kWh
